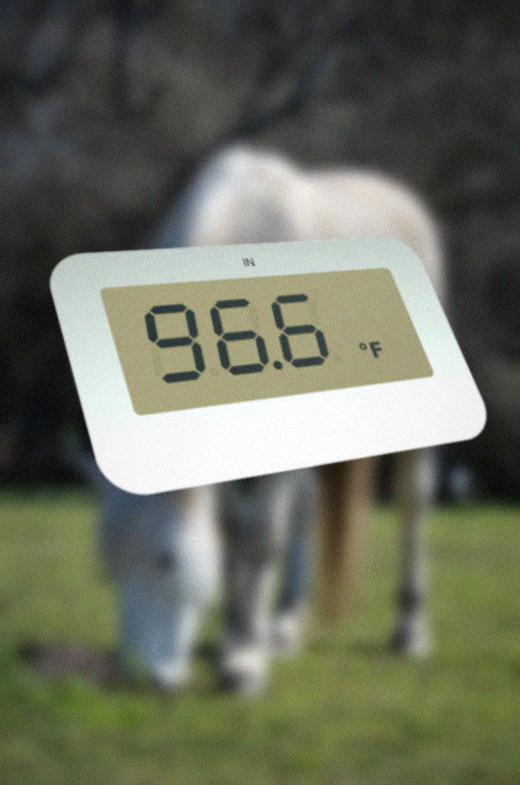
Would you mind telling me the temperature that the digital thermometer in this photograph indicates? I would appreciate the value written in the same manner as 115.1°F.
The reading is 96.6°F
